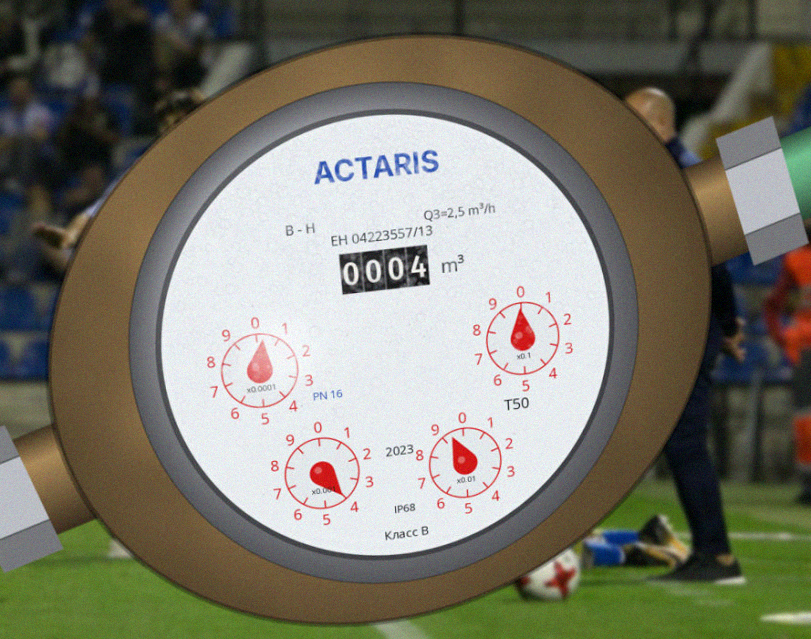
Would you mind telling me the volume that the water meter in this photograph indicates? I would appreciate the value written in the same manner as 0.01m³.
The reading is 3.9940m³
